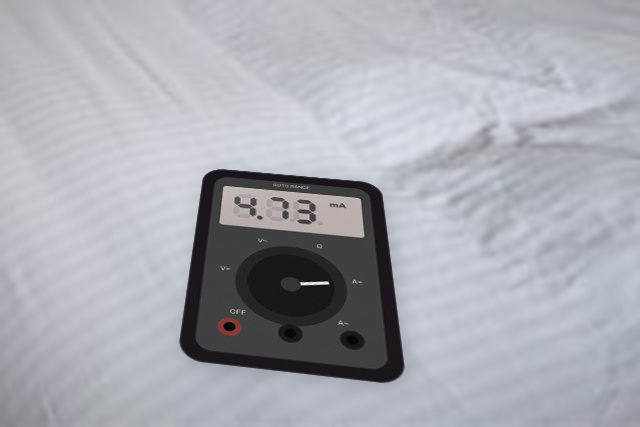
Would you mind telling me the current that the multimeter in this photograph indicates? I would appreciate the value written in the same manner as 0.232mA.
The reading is 4.73mA
